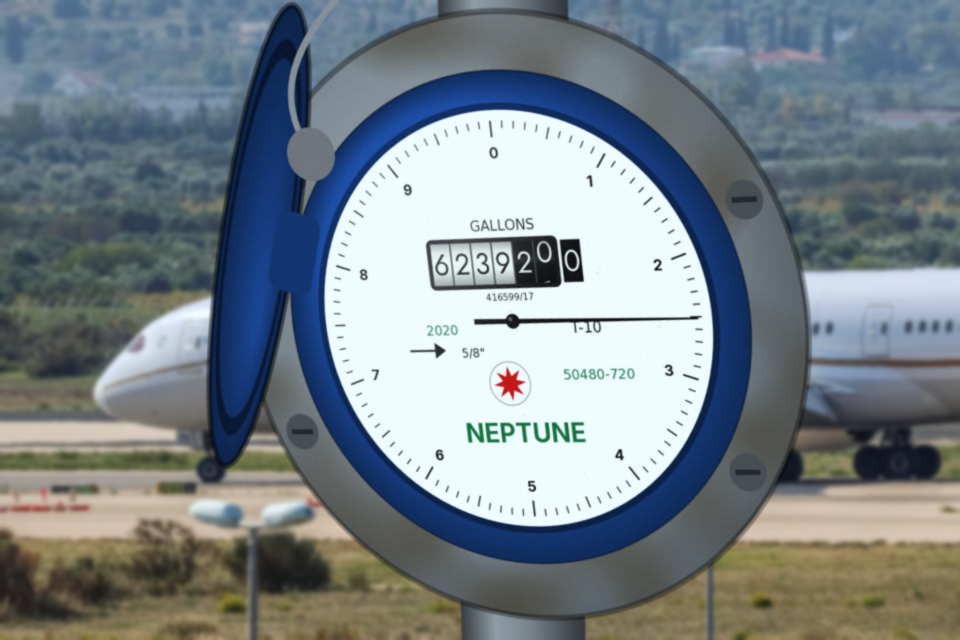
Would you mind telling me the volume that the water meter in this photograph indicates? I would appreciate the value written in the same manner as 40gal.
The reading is 6239202.5gal
